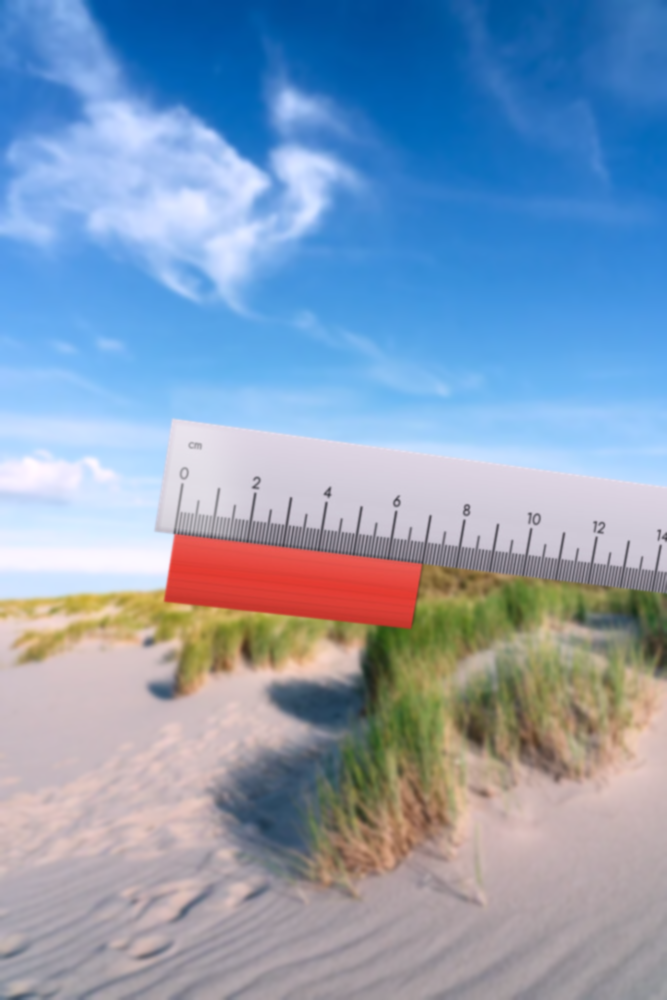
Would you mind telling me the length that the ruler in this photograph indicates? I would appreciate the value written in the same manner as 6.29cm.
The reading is 7cm
